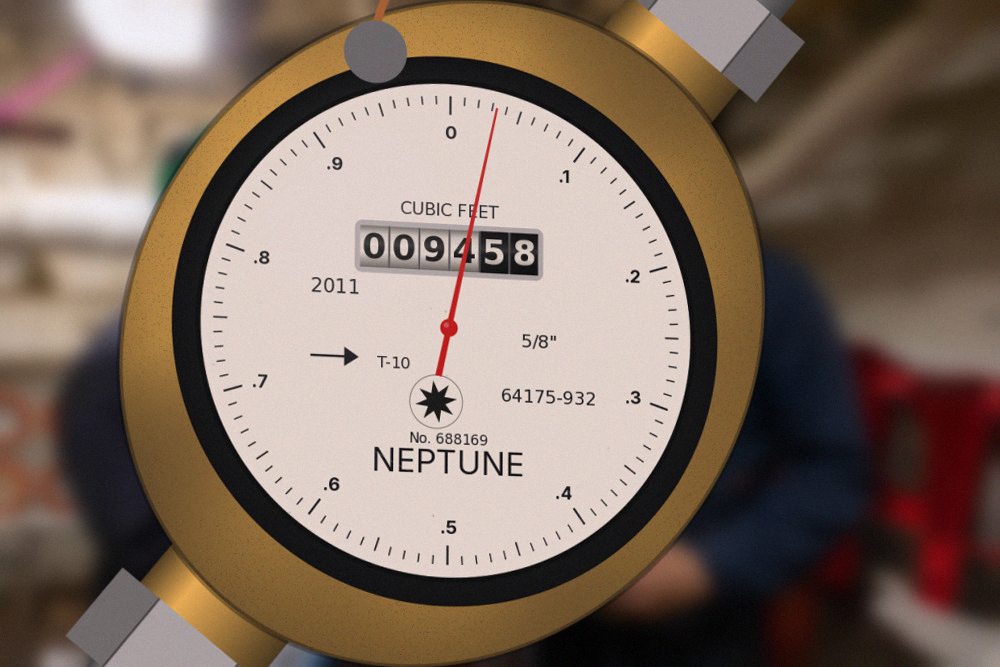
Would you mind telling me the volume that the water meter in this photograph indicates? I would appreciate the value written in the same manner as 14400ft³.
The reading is 9458.03ft³
